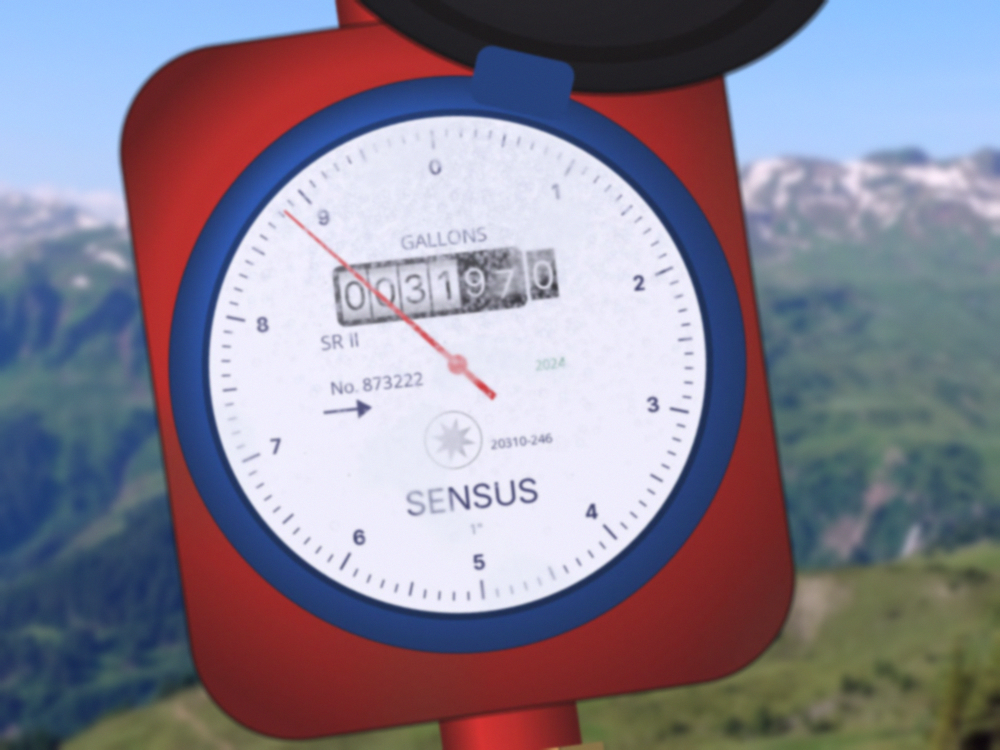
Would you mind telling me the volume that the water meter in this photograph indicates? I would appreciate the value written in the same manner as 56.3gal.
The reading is 31968.8gal
